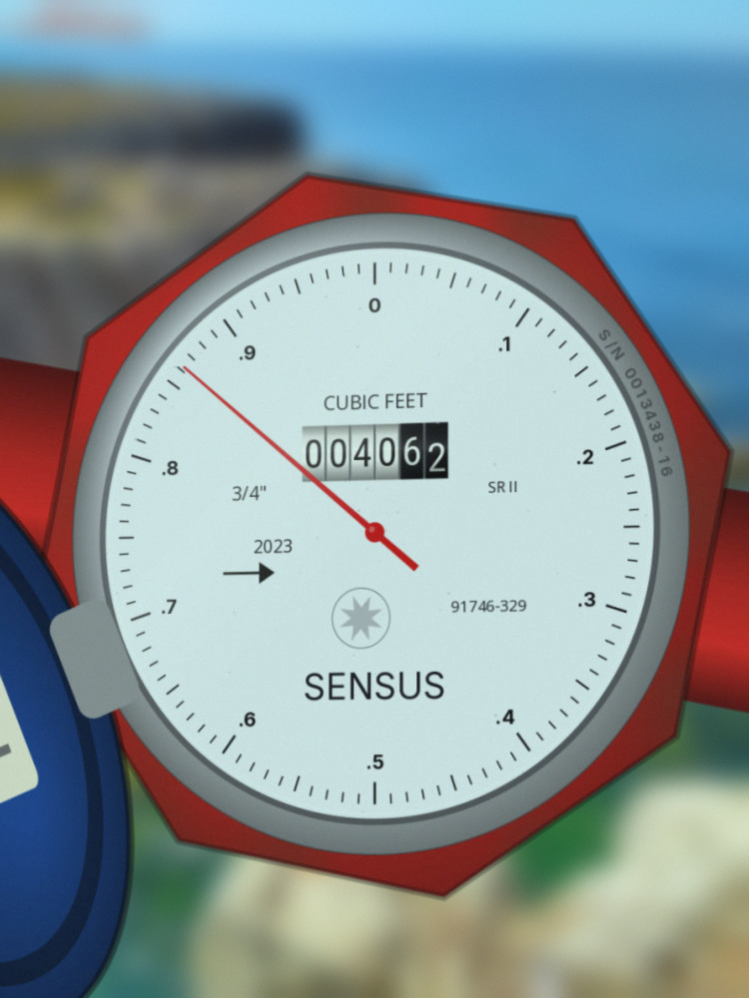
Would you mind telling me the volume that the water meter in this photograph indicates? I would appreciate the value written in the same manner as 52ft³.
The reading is 4061.86ft³
